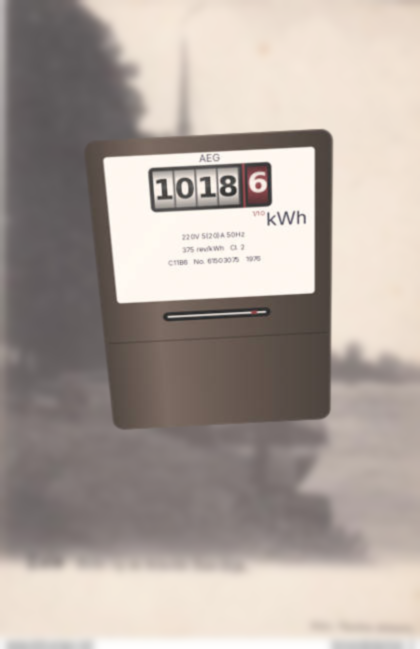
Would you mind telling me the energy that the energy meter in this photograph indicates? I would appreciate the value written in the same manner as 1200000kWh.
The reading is 1018.6kWh
